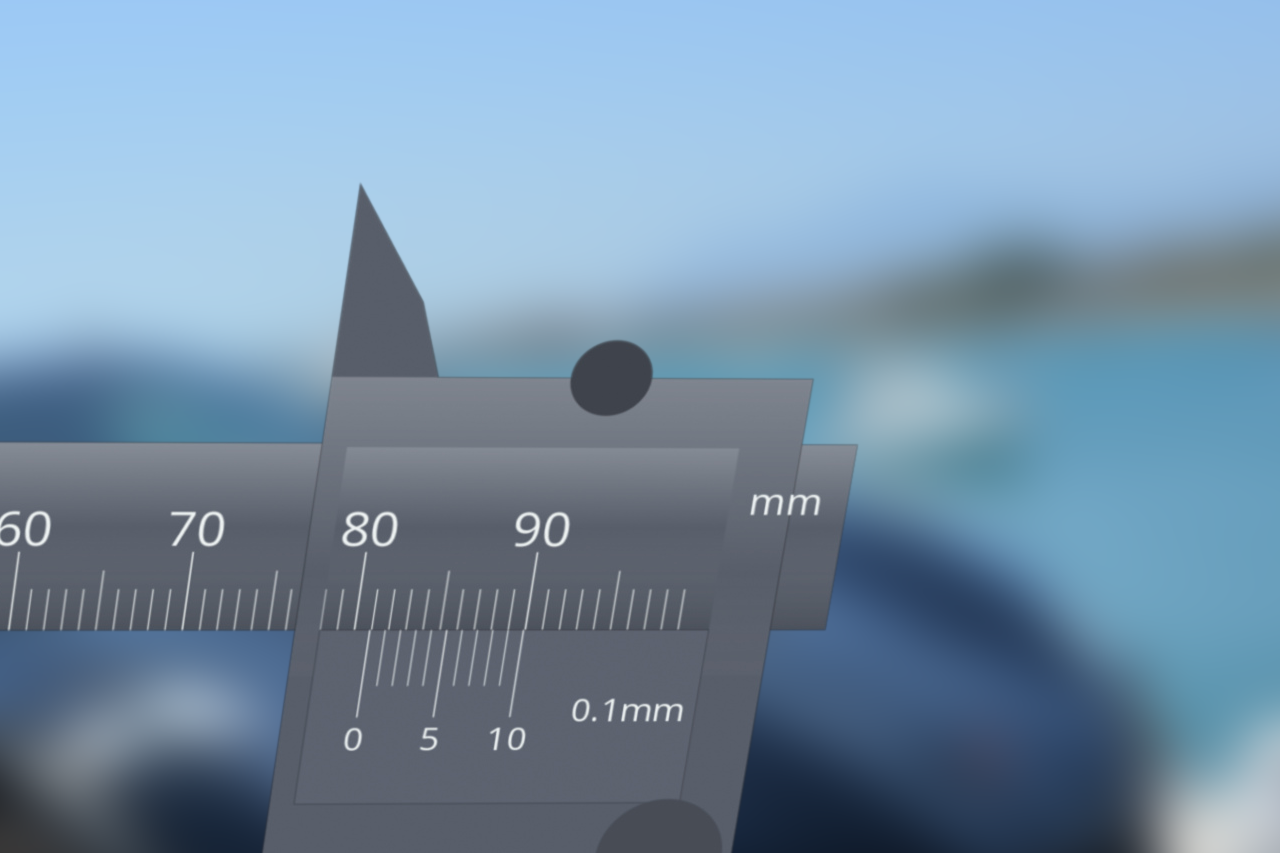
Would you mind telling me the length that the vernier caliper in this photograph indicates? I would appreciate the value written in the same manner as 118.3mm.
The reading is 80.9mm
